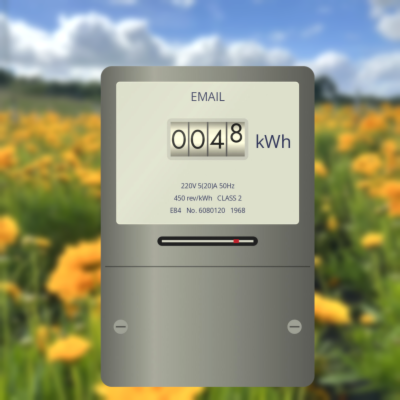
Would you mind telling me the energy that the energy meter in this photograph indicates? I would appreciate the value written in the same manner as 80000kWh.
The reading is 48kWh
